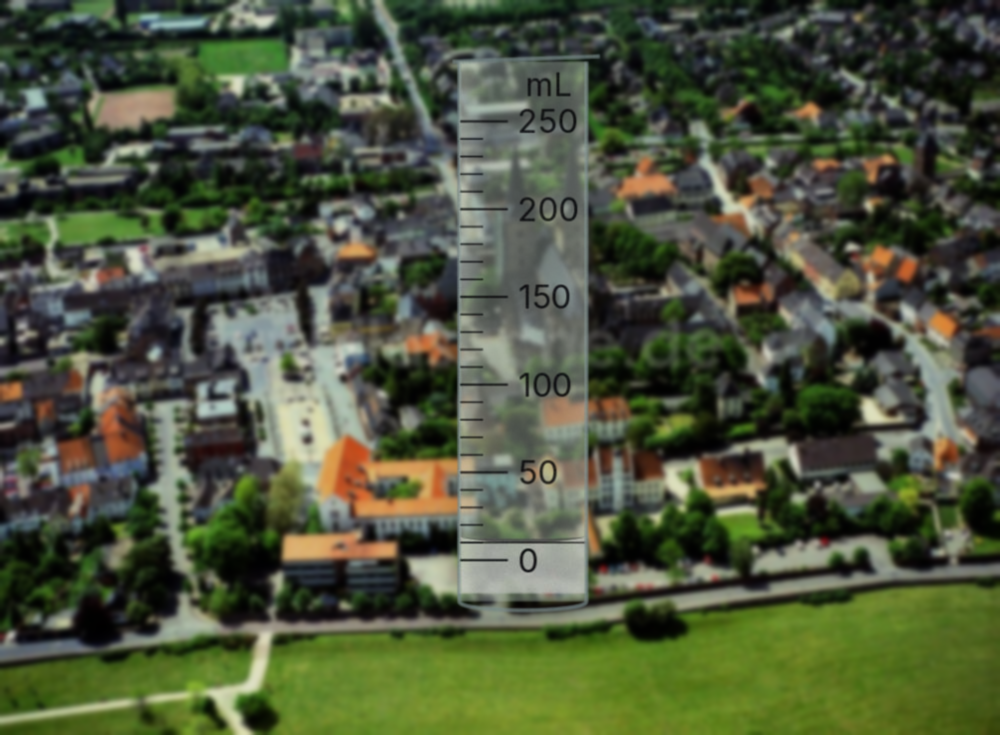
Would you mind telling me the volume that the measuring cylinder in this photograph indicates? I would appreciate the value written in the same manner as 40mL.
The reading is 10mL
